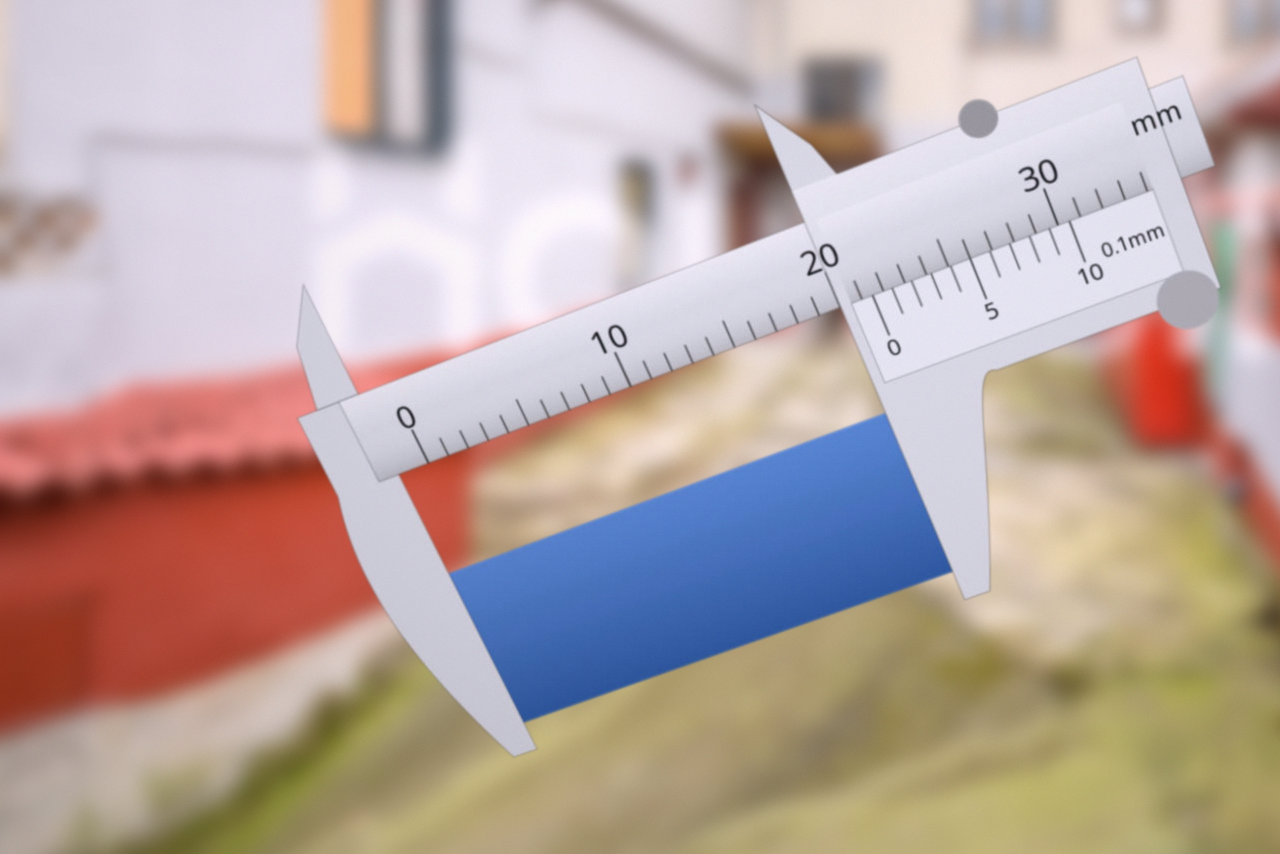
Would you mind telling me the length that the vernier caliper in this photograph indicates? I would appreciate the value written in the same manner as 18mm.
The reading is 21.5mm
